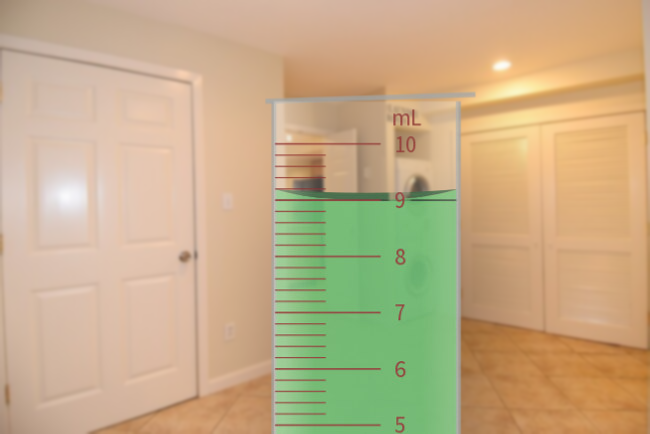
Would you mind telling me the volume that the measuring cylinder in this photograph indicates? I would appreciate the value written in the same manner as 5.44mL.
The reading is 9mL
